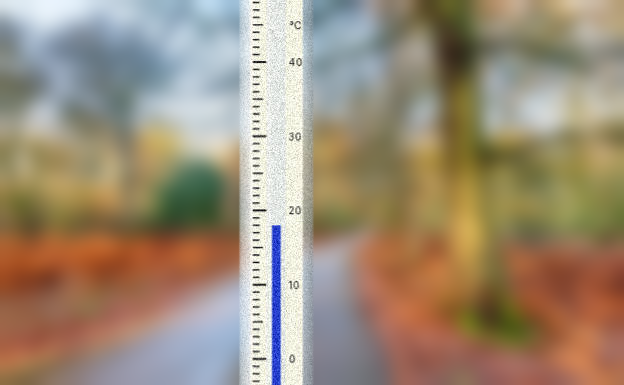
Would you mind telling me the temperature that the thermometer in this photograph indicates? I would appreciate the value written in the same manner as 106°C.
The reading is 18°C
